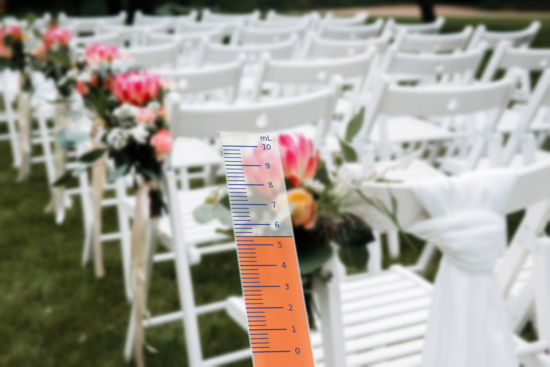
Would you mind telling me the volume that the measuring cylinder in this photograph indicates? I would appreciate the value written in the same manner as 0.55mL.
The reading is 5.4mL
